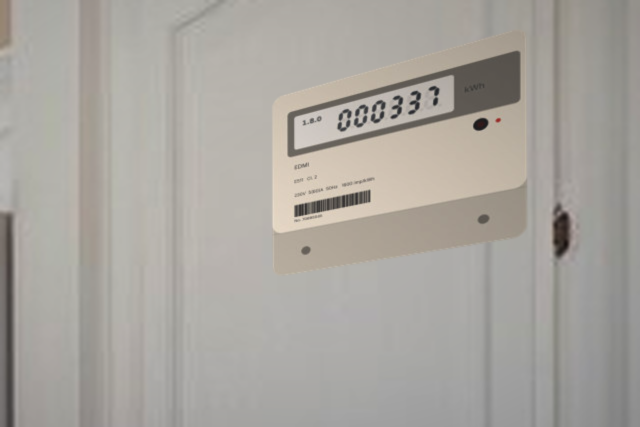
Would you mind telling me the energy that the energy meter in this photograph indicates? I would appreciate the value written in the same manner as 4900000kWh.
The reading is 337kWh
